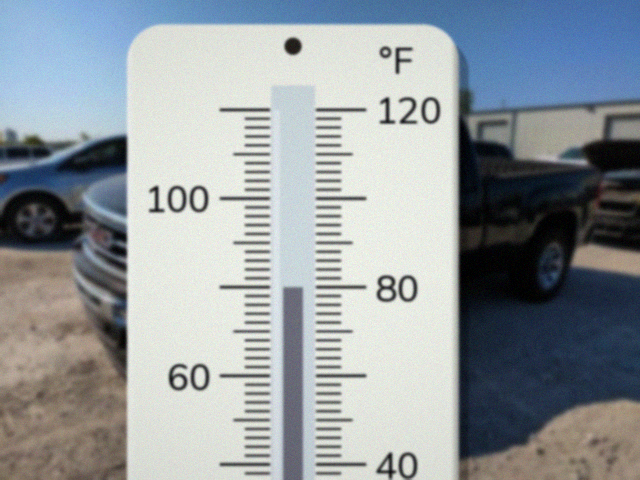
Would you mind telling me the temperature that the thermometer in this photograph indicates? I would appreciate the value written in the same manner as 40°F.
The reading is 80°F
